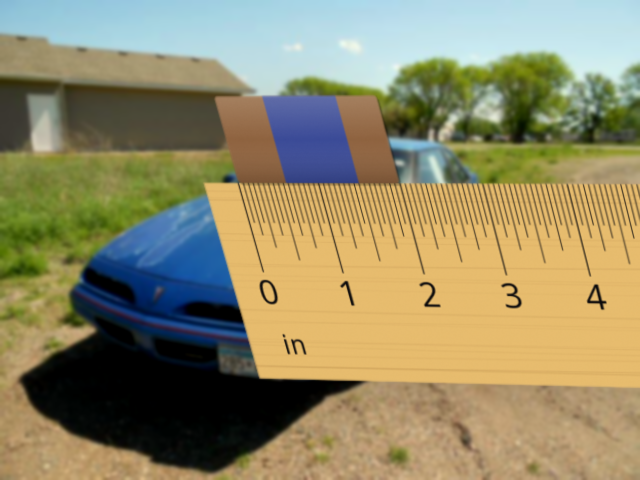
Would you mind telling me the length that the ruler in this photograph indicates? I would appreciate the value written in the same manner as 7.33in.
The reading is 2in
